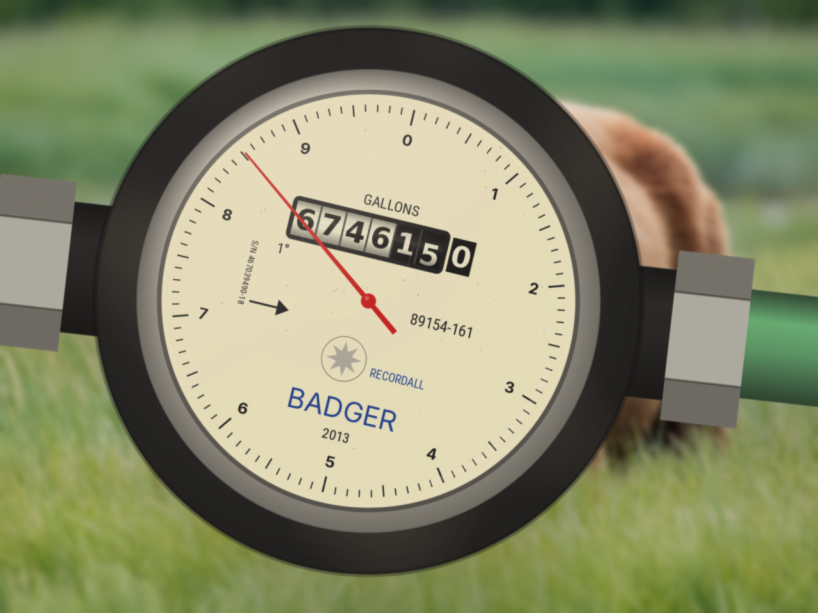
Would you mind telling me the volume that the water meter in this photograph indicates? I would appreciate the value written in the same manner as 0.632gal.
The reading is 6746148.5gal
